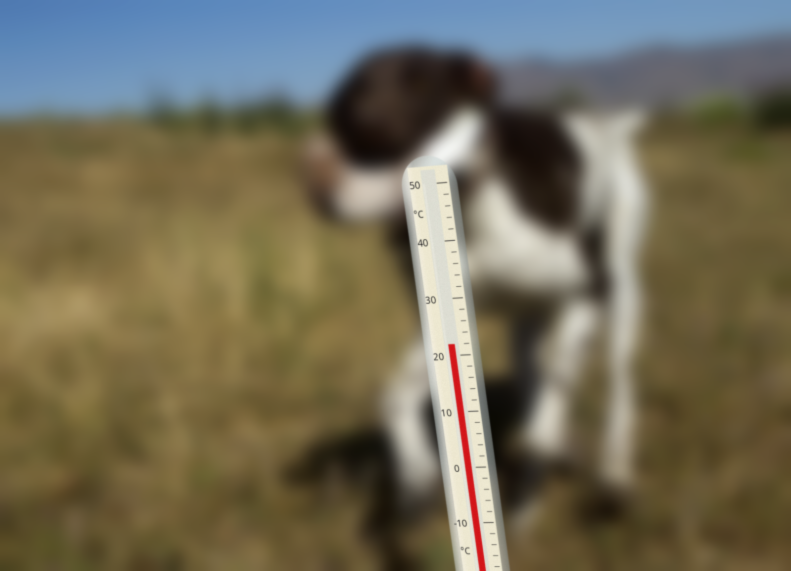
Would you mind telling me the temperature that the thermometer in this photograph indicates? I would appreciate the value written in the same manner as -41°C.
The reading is 22°C
